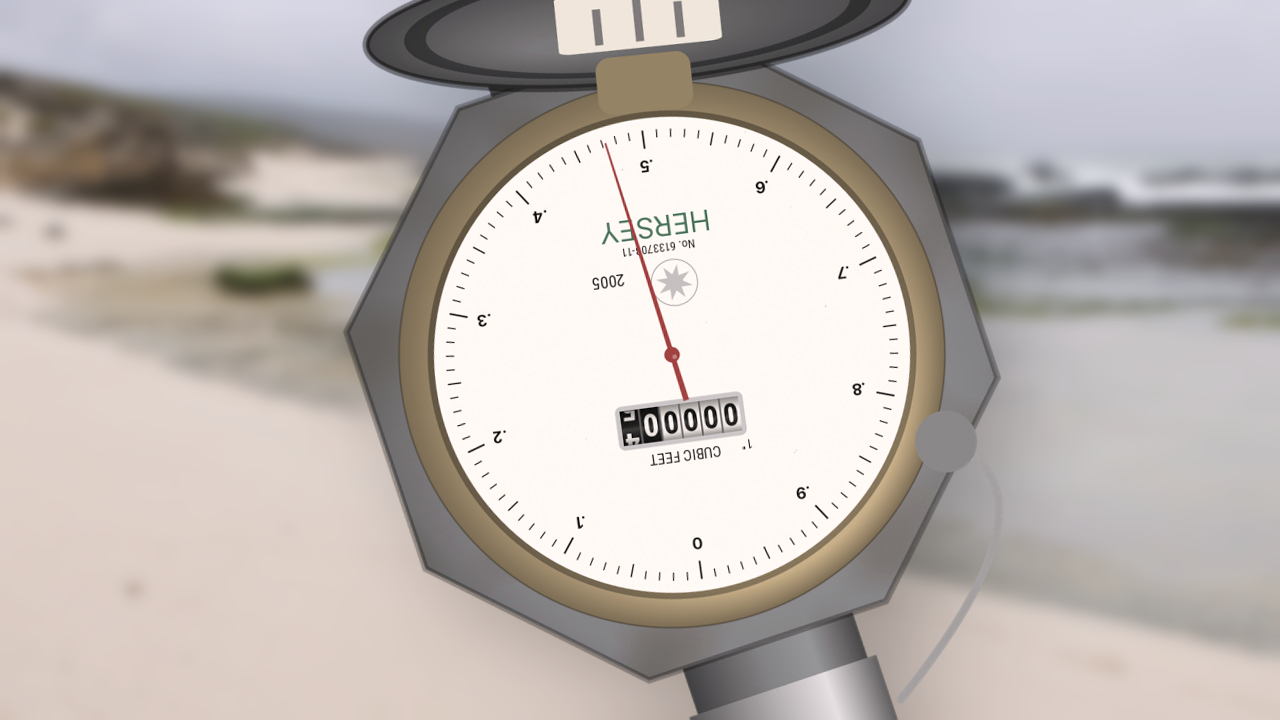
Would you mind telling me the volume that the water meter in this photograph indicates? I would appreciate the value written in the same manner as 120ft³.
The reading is 4.47ft³
